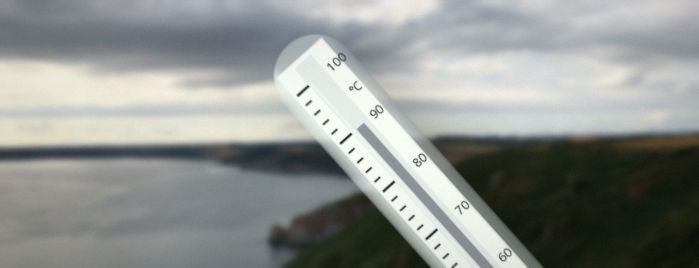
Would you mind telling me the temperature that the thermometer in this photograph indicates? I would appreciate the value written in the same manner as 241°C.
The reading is 90°C
